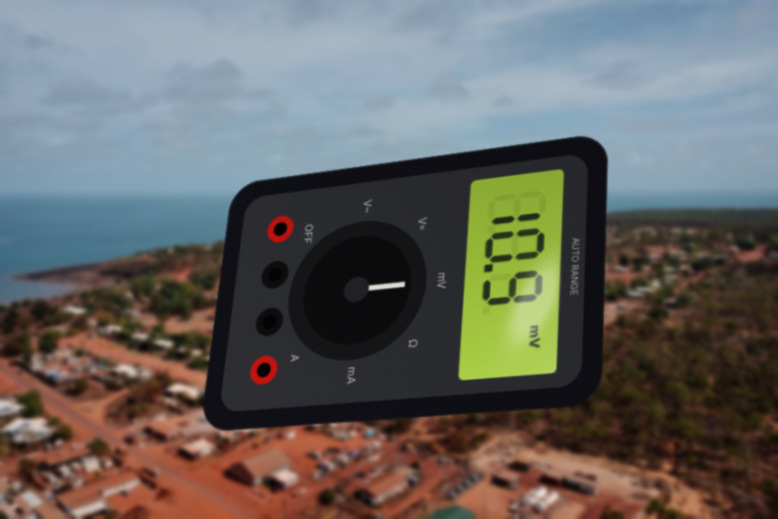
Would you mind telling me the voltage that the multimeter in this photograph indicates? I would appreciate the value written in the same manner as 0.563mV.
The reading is 10.9mV
